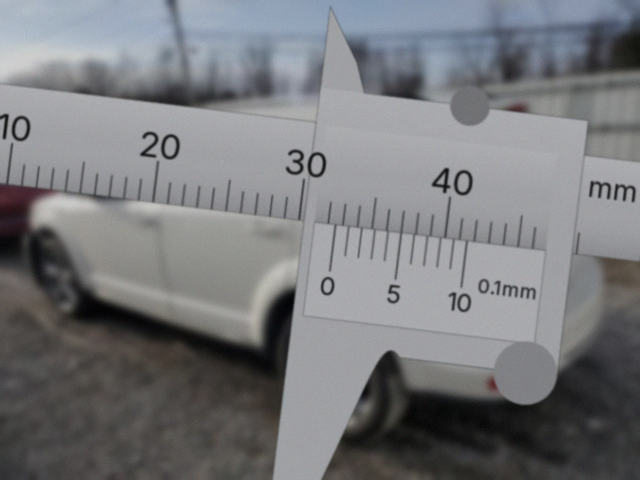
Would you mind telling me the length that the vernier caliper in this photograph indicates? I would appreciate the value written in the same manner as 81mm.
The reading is 32.5mm
